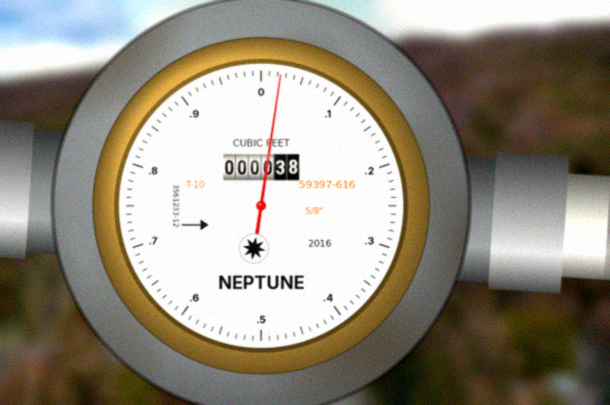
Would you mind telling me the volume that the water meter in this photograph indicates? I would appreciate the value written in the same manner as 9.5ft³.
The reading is 38.02ft³
